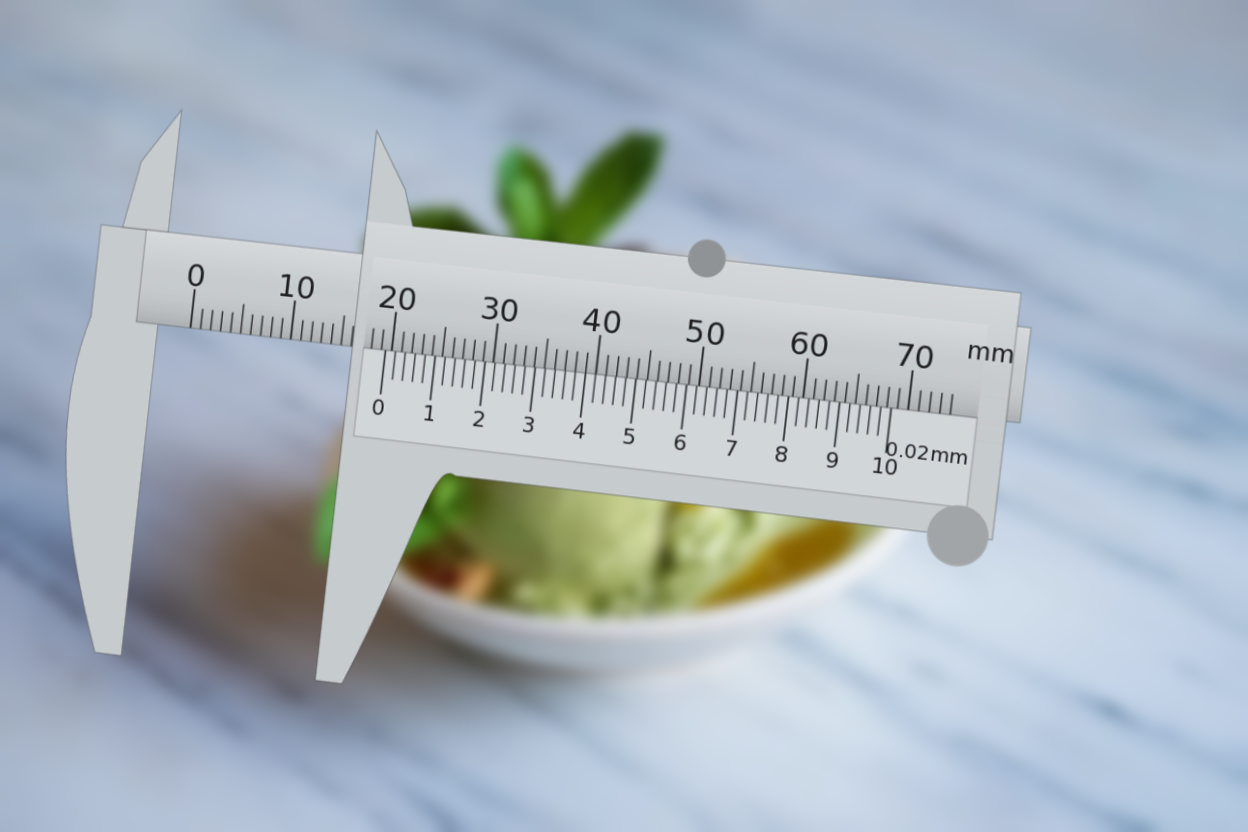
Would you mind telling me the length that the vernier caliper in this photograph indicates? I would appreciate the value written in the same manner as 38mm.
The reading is 19.4mm
